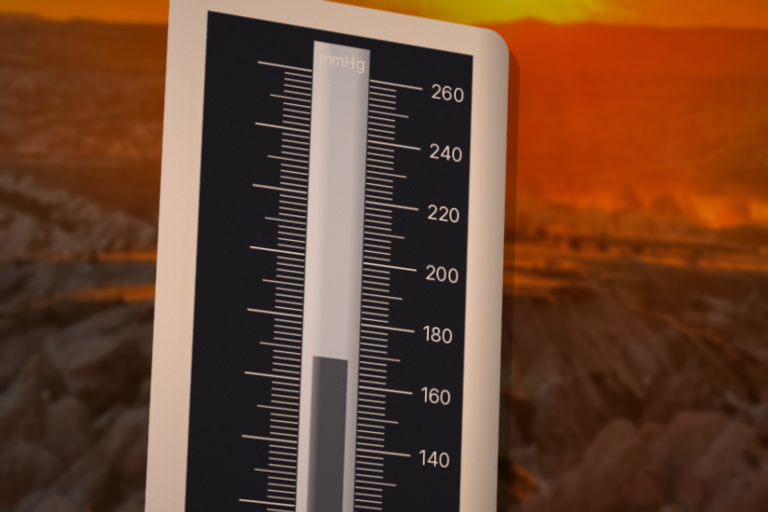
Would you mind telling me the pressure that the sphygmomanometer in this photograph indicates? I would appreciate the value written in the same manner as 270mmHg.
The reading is 168mmHg
